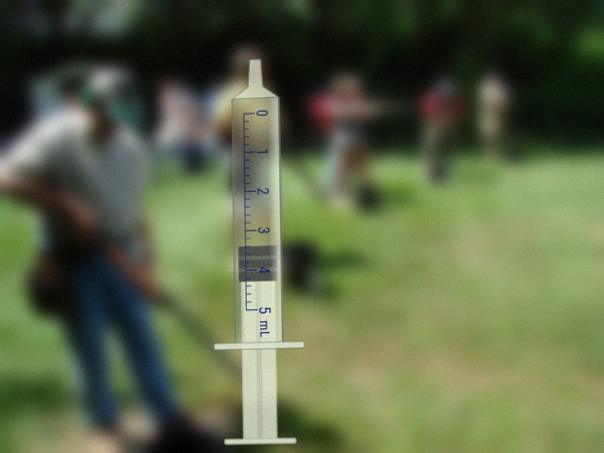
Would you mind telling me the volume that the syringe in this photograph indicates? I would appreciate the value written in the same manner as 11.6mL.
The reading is 3.4mL
